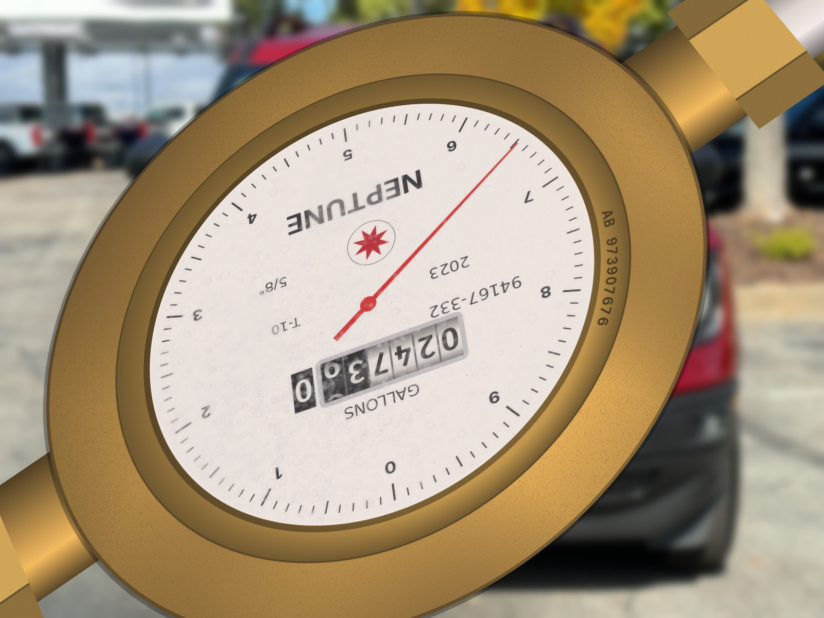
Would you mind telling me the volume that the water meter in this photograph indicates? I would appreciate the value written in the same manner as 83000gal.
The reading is 247386.5gal
